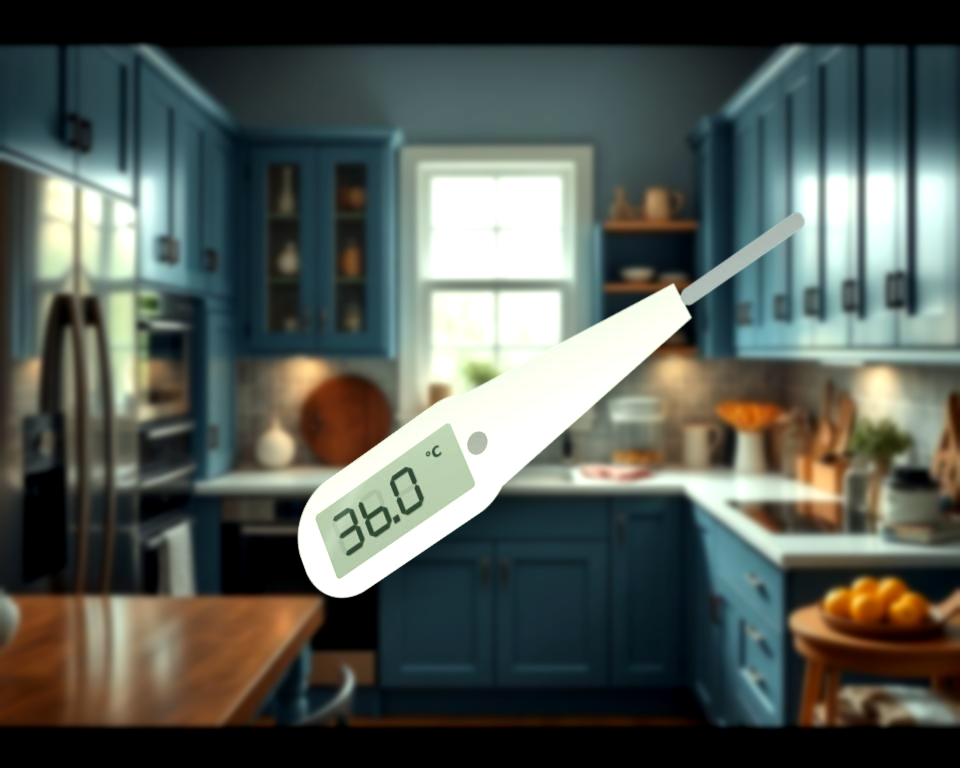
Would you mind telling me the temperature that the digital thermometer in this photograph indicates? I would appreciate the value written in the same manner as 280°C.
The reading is 36.0°C
